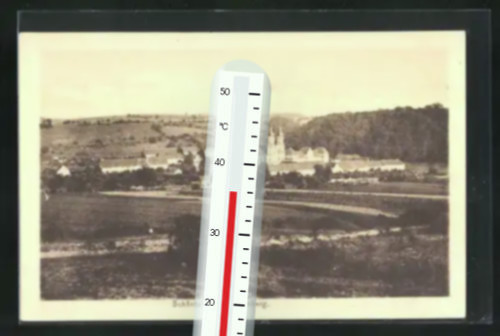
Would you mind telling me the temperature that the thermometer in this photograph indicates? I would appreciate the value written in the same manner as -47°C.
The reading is 36°C
